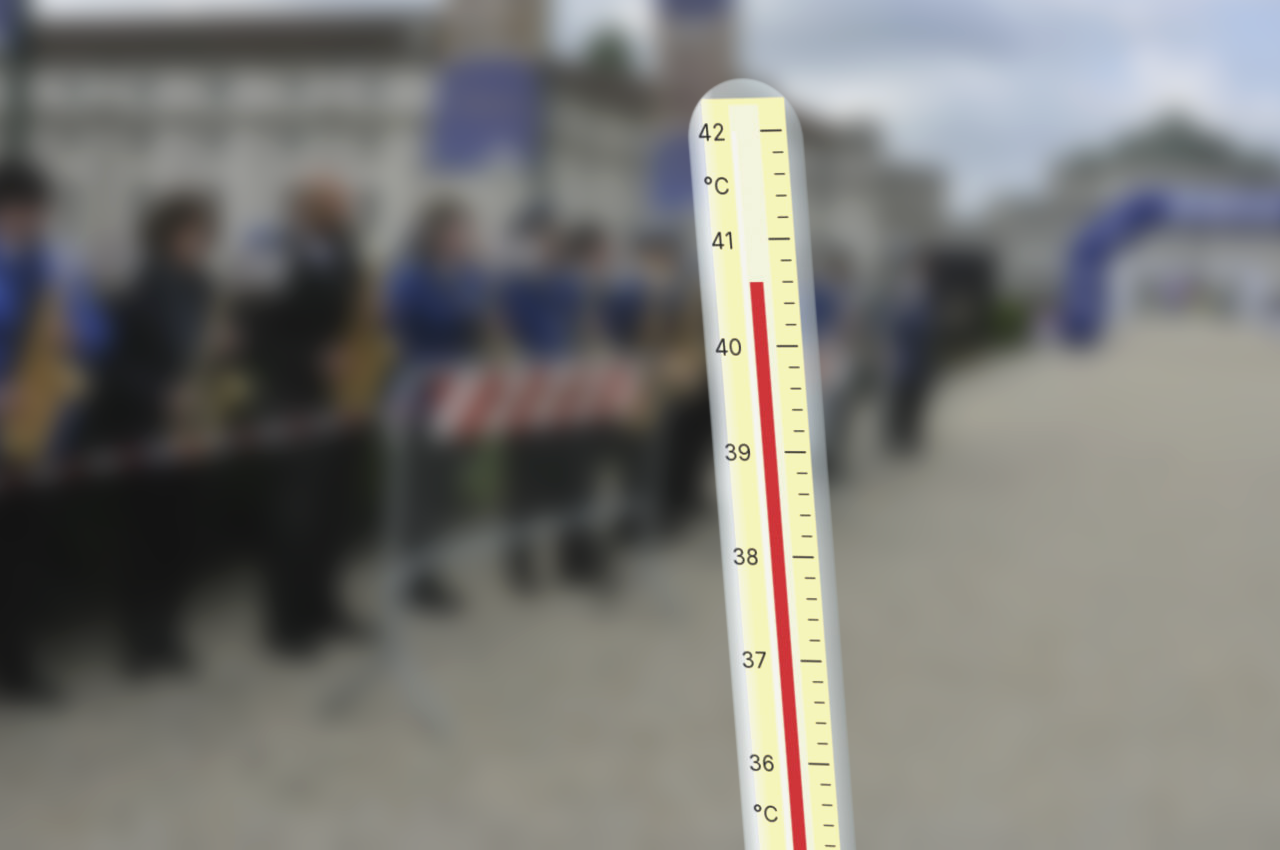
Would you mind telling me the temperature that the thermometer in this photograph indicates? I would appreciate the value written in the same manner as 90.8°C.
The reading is 40.6°C
